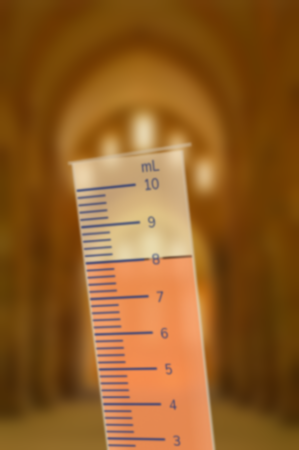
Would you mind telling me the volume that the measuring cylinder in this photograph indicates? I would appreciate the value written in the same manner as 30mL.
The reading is 8mL
